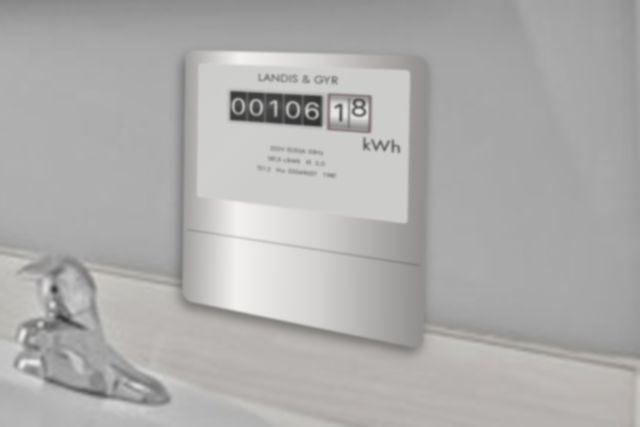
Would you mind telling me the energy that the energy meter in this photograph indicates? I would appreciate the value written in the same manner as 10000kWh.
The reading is 106.18kWh
